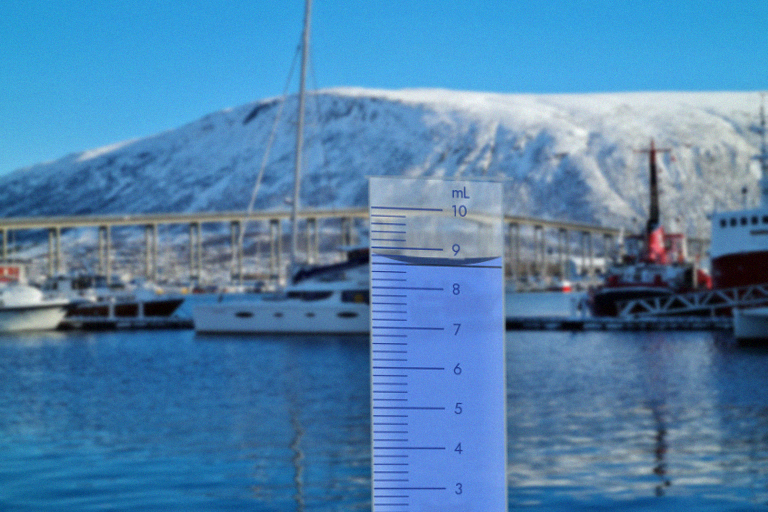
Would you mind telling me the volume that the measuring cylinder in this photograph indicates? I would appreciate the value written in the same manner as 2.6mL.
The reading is 8.6mL
